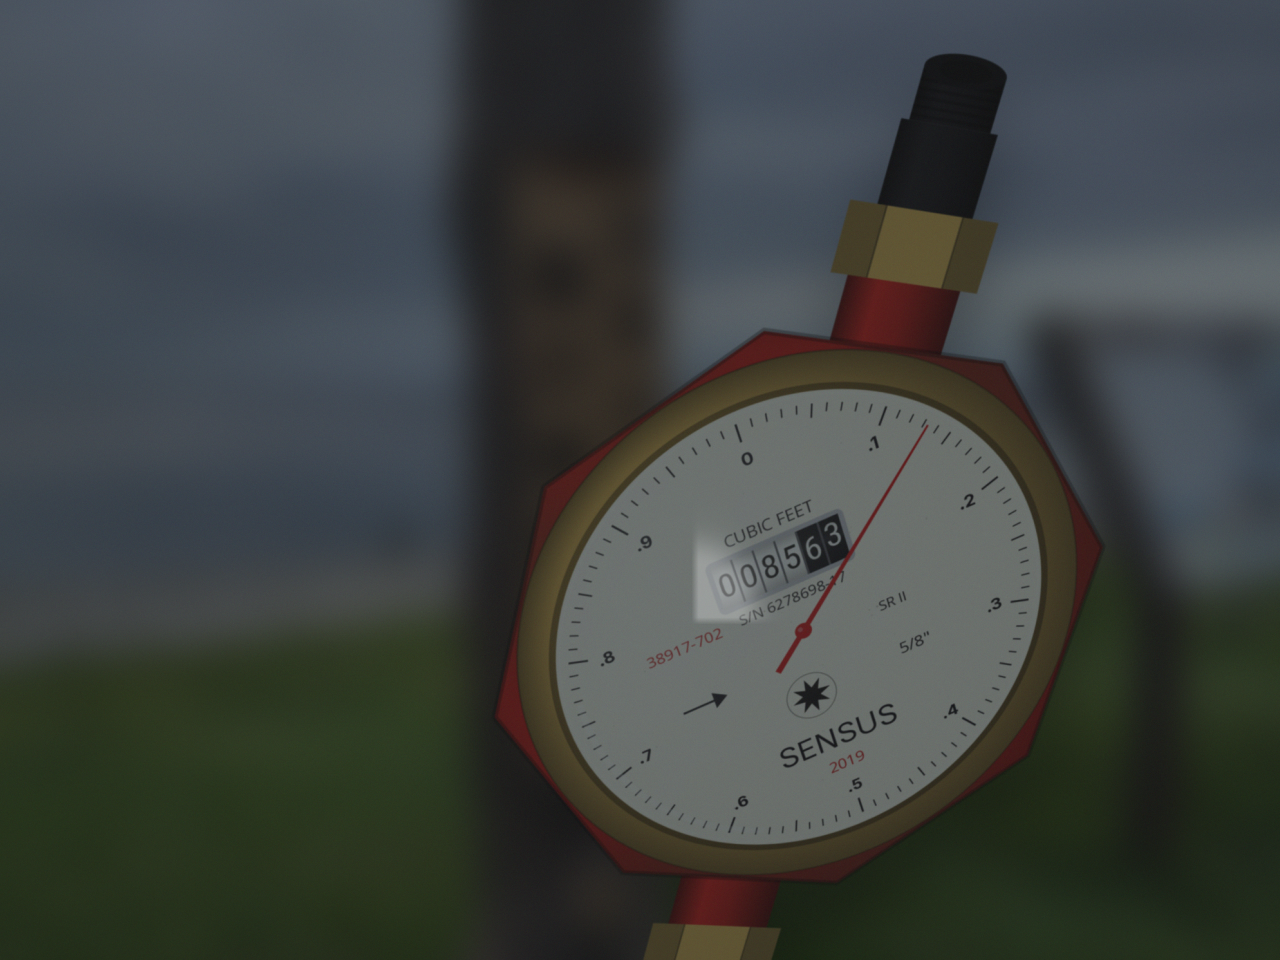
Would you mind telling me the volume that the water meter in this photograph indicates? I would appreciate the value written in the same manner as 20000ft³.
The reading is 8563.13ft³
